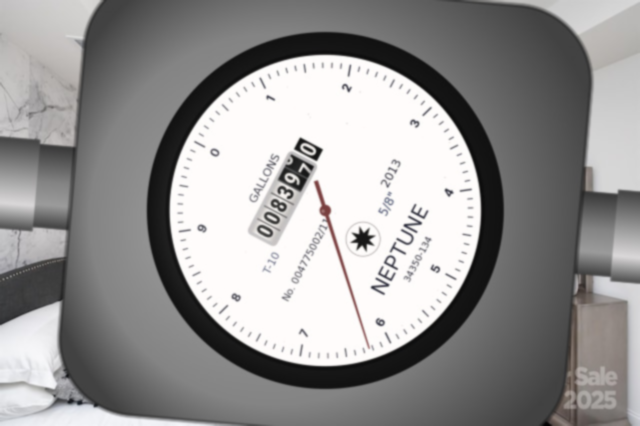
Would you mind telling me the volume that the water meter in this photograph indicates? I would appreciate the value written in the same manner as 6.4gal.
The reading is 83966.2gal
